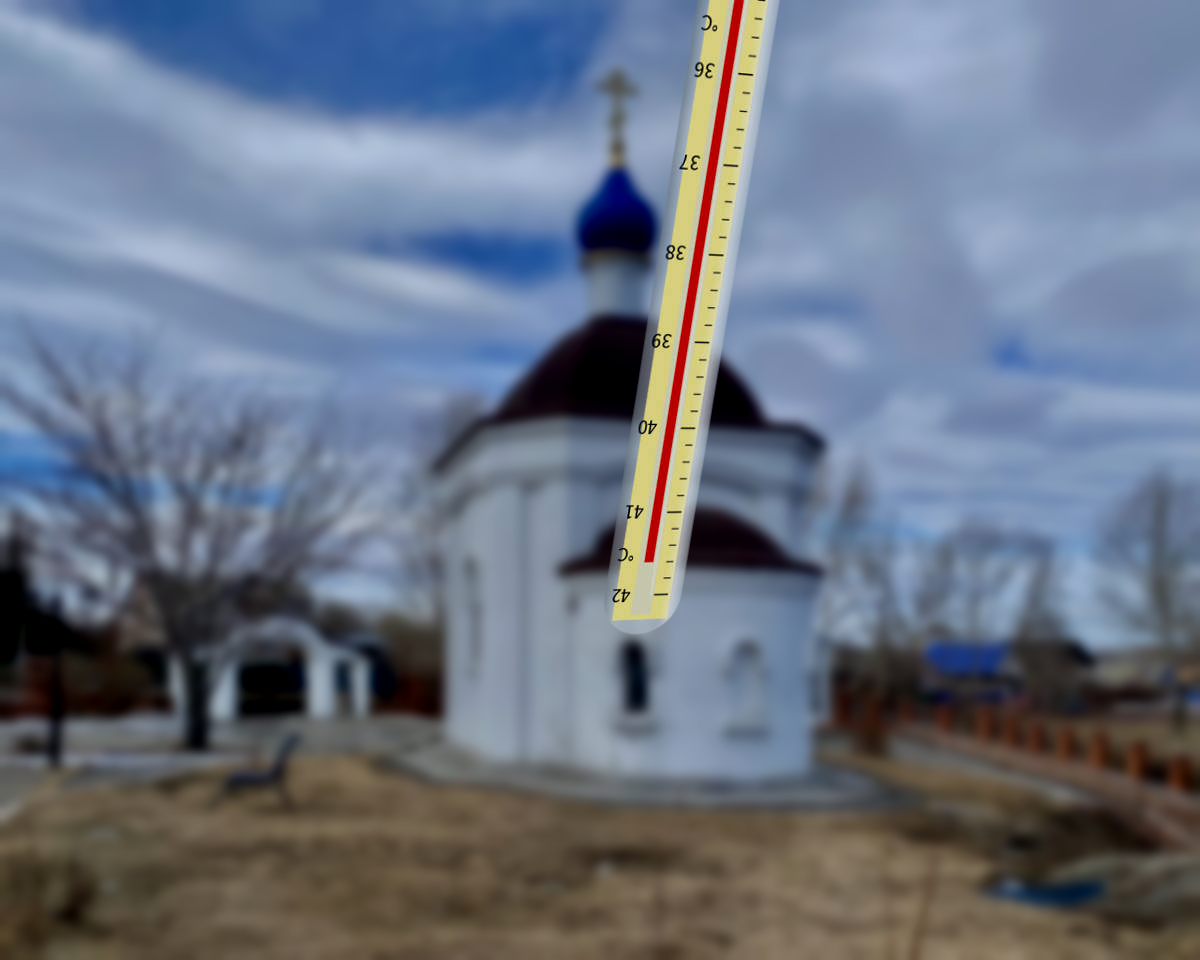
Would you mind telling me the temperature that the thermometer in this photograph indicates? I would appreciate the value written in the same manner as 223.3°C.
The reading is 41.6°C
